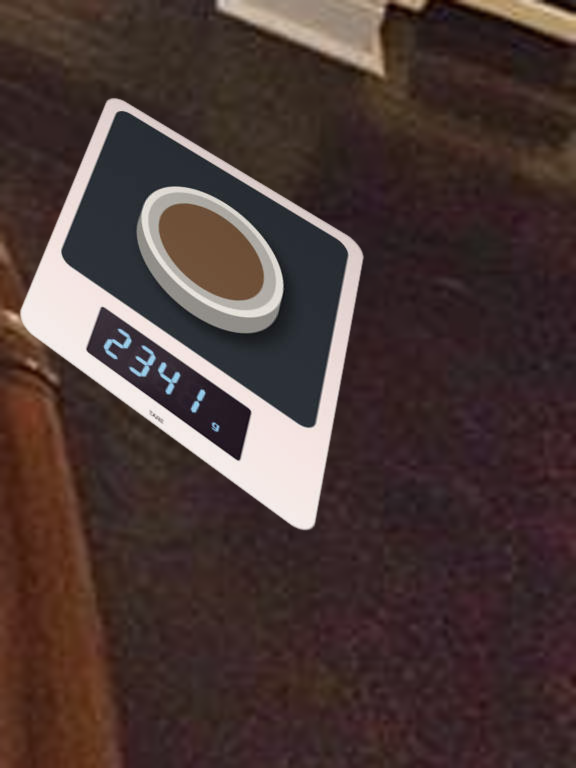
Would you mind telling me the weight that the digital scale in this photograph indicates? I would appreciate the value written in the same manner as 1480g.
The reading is 2341g
